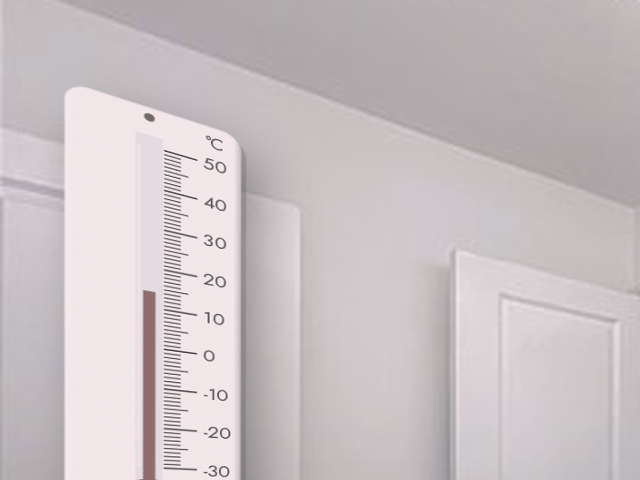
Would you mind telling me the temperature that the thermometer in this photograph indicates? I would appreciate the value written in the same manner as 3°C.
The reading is 14°C
